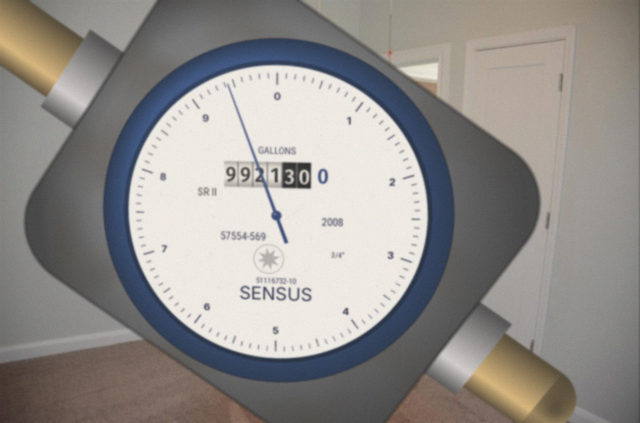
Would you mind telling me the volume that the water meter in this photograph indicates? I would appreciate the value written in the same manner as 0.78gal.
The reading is 9921299.4gal
